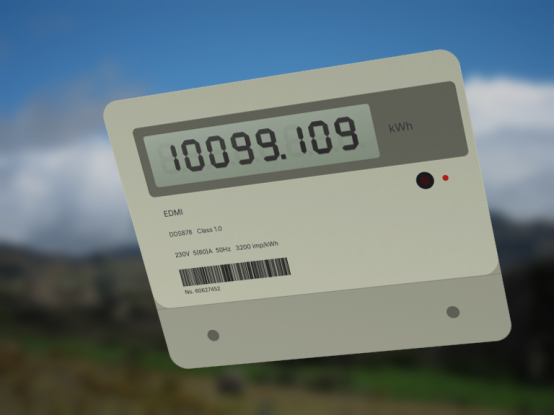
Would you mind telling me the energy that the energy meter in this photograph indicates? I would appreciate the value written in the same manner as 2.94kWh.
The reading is 10099.109kWh
